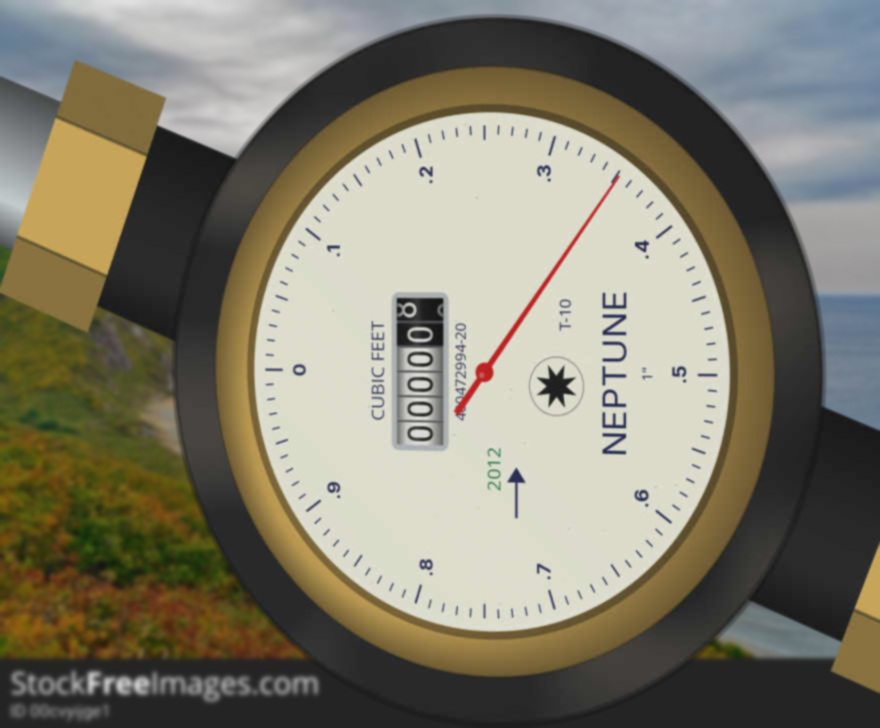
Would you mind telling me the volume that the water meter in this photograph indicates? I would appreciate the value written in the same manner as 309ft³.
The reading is 8.35ft³
